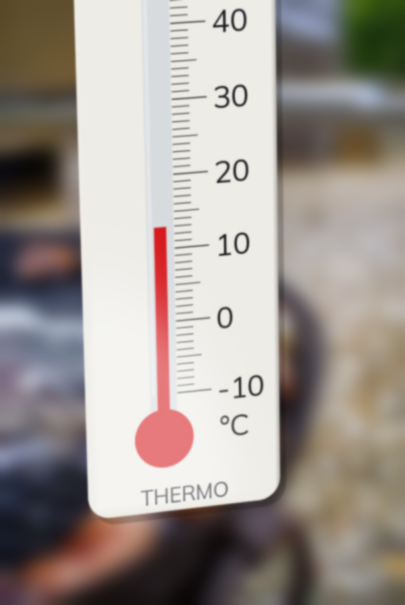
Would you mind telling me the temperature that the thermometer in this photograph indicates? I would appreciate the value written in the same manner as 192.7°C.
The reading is 13°C
